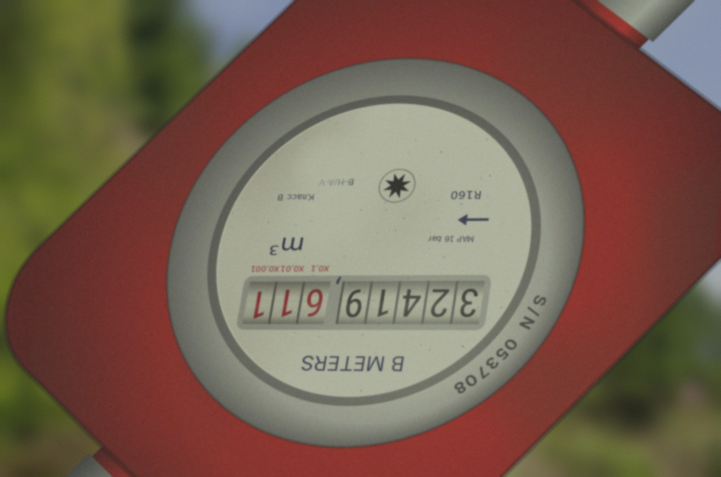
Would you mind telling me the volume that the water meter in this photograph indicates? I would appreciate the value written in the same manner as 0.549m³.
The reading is 32419.611m³
